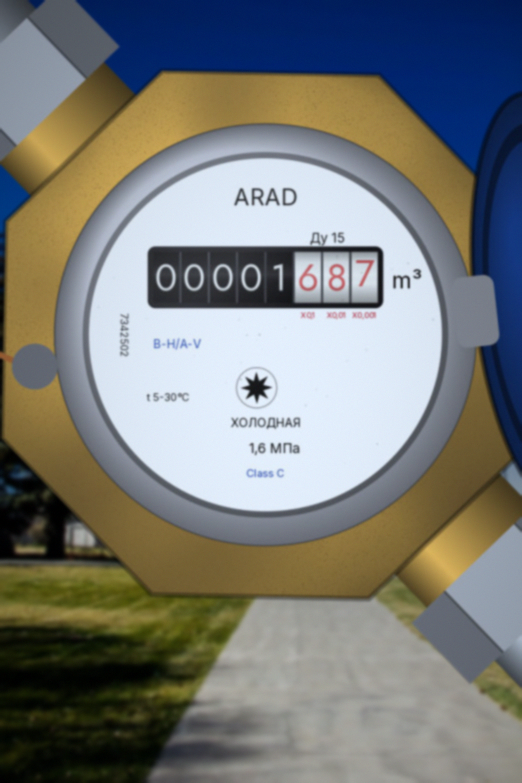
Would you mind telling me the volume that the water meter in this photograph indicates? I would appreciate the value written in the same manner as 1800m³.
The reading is 1.687m³
